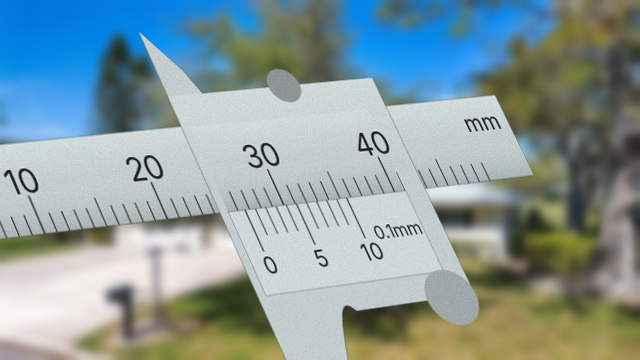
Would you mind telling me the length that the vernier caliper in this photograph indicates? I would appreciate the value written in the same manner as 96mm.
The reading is 26.6mm
